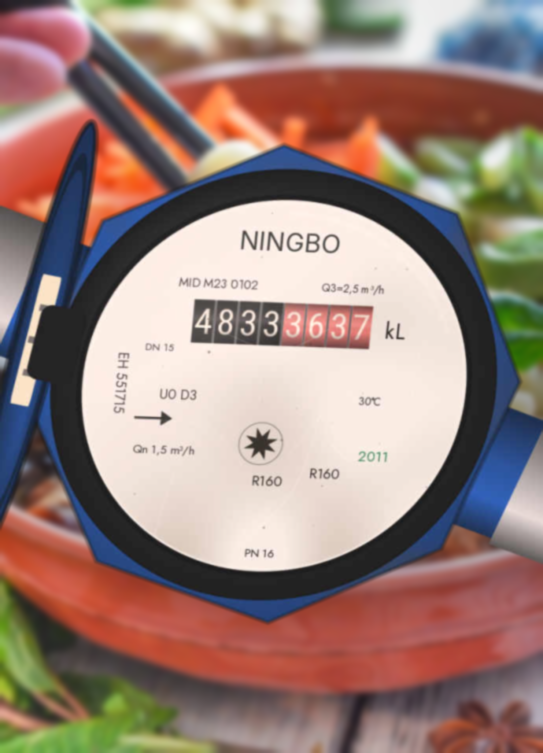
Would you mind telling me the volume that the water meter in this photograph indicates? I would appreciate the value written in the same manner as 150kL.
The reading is 4833.3637kL
